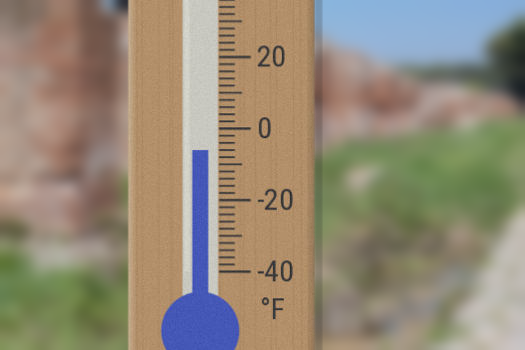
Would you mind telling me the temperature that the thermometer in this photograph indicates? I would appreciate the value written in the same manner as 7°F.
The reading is -6°F
